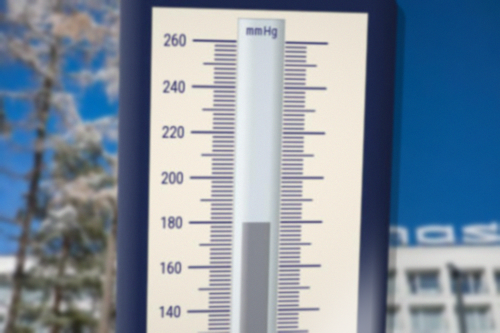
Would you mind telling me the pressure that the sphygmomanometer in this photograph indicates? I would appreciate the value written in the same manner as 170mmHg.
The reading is 180mmHg
